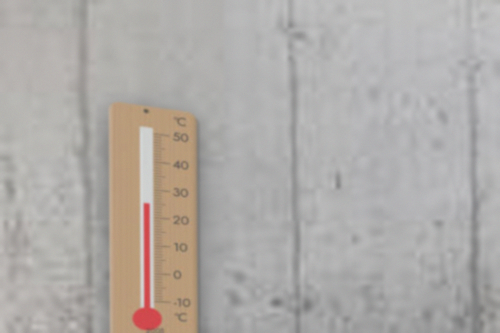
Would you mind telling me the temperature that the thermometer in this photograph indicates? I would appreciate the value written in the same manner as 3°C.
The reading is 25°C
